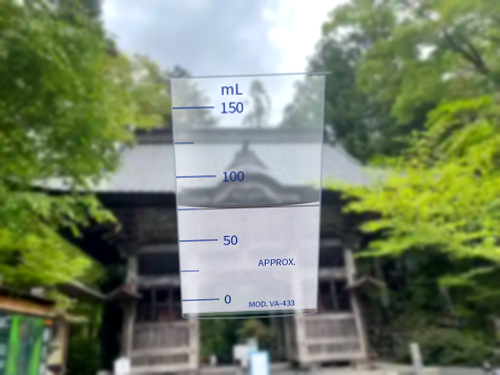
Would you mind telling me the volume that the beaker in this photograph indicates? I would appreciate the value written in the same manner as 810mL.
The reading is 75mL
